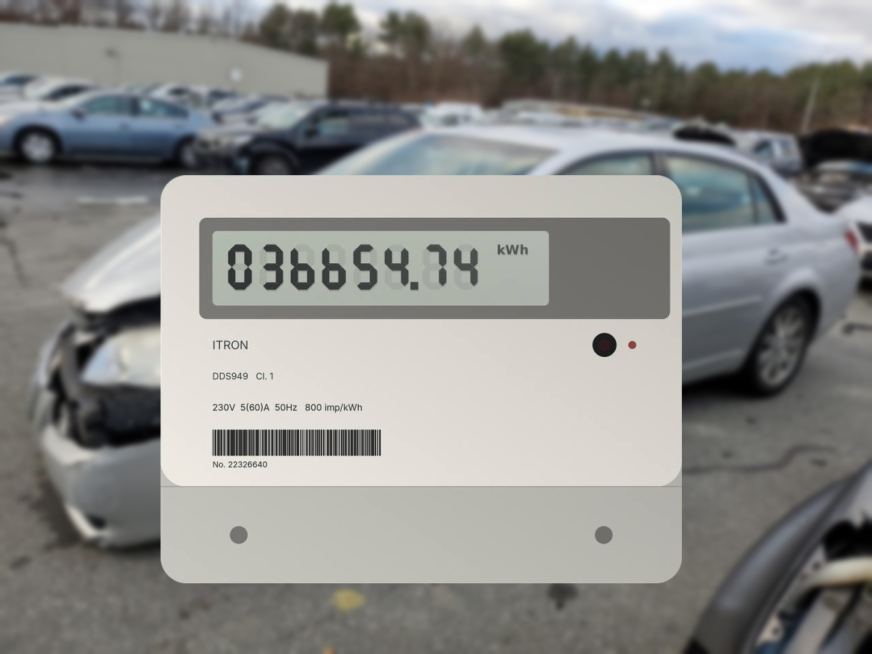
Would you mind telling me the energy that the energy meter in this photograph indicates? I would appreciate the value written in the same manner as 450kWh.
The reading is 36654.74kWh
